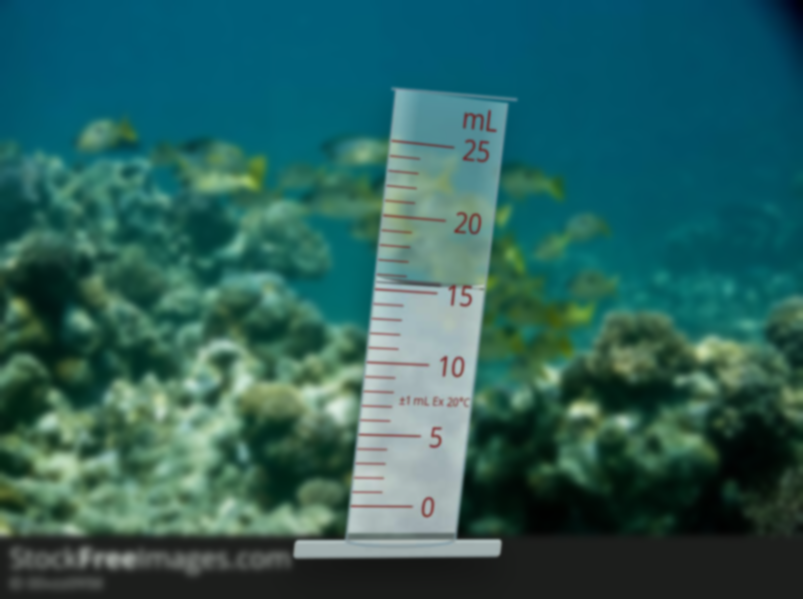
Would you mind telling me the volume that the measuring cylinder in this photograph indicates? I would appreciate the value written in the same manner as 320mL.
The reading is 15.5mL
